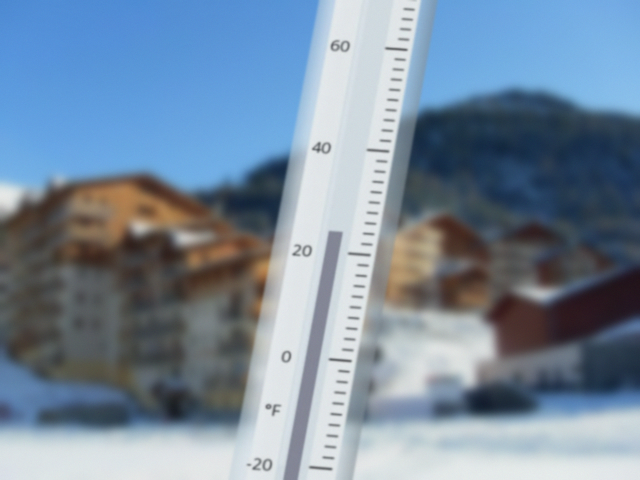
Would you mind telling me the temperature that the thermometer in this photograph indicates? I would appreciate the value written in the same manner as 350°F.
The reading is 24°F
